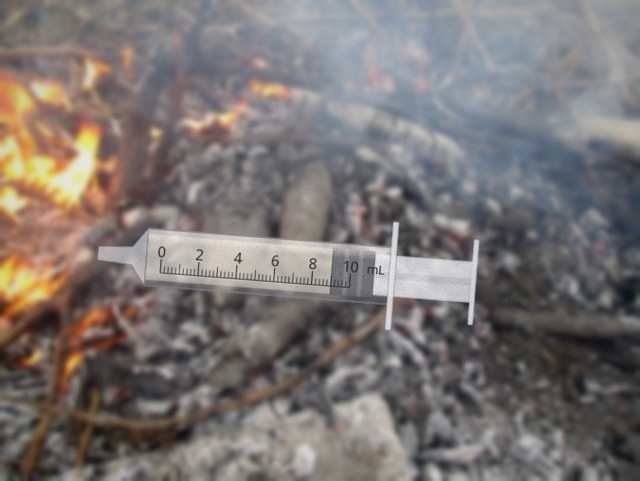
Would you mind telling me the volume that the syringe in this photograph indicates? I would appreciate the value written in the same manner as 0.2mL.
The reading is 9mL
